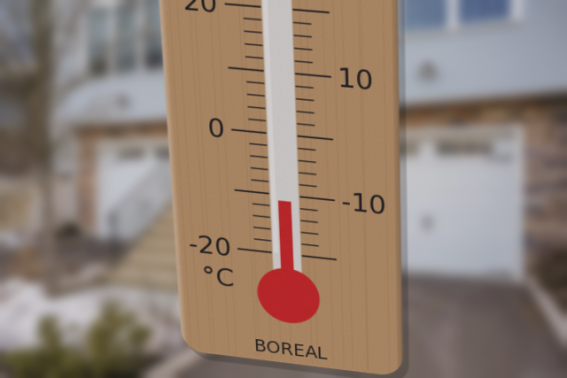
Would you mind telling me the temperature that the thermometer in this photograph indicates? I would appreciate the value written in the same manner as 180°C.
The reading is -11°C
